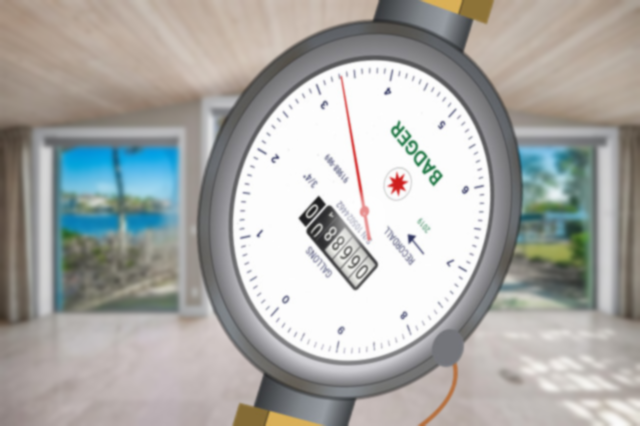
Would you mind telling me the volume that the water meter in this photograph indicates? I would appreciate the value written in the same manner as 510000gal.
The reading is 668803.3gal
